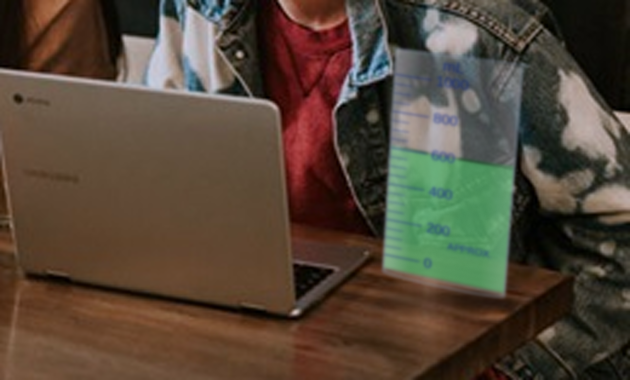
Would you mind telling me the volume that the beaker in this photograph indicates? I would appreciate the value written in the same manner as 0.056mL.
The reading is 600mL
